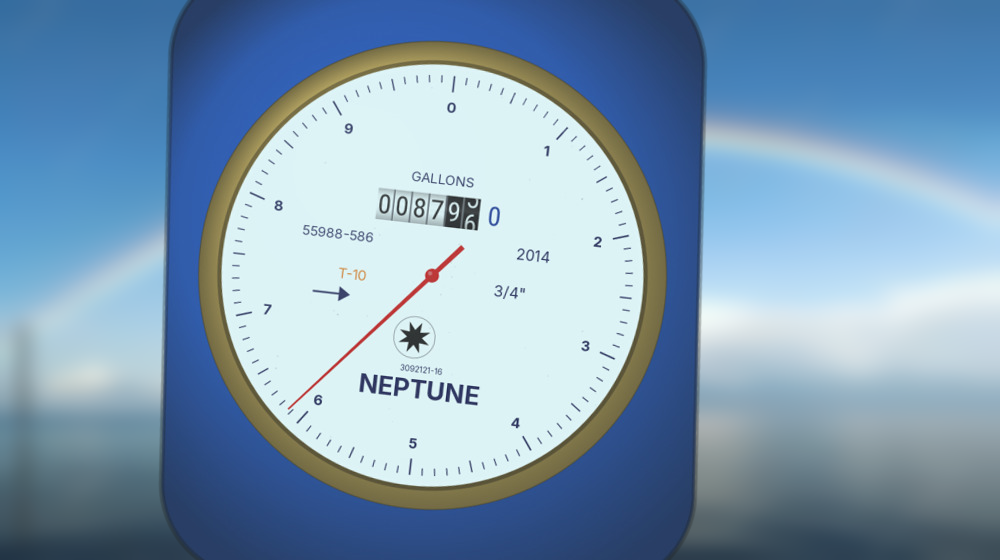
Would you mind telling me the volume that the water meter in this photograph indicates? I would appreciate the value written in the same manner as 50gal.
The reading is 87956.1gal
